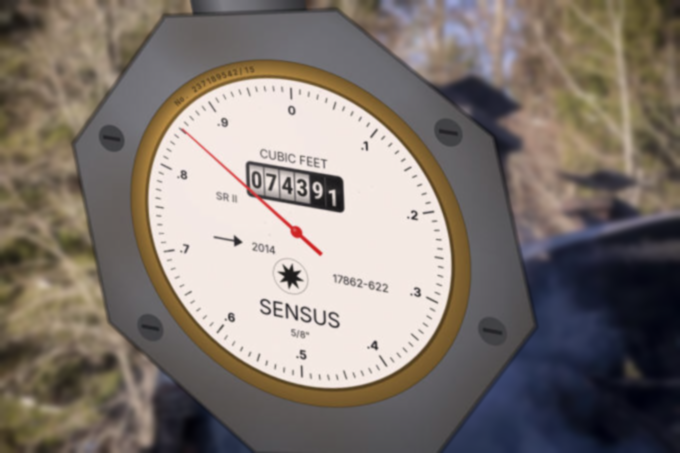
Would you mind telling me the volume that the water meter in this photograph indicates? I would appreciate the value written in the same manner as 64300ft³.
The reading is 74390.85ft³
